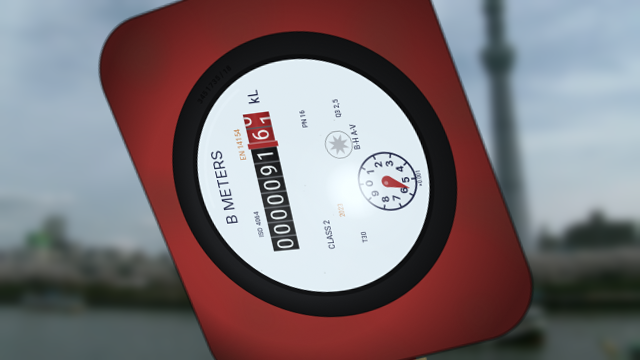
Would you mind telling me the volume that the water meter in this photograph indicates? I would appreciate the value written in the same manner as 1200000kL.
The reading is 91.605kL
